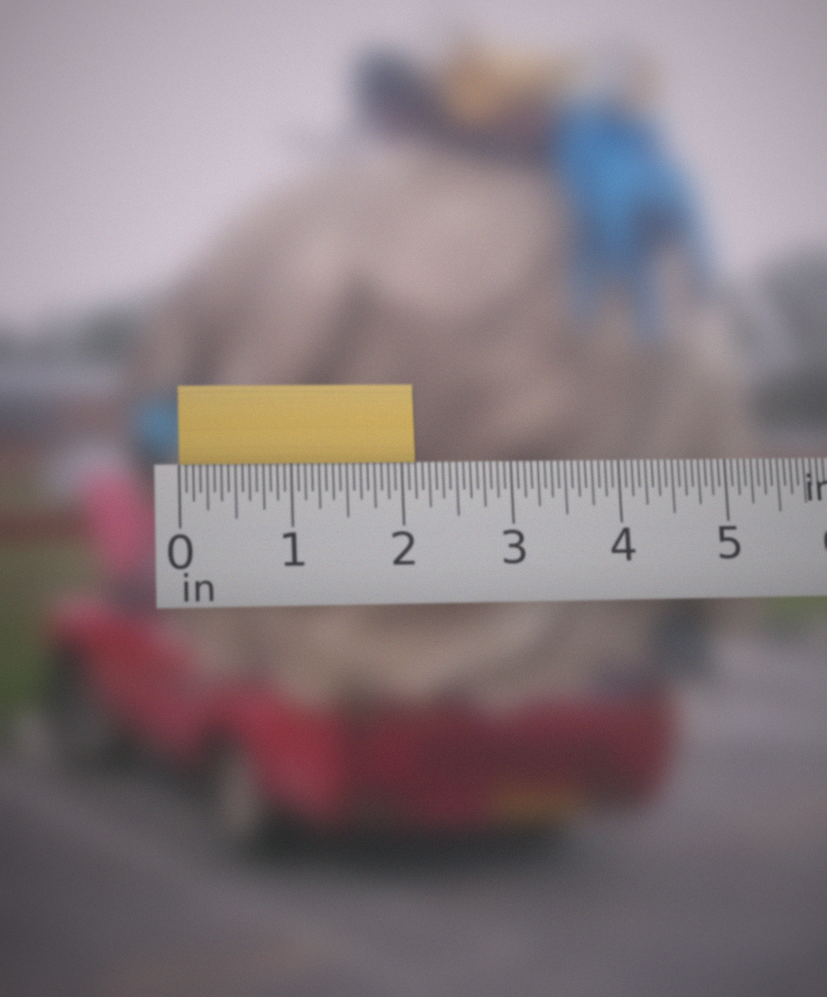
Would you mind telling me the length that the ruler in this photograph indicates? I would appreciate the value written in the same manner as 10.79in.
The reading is 2.125in
